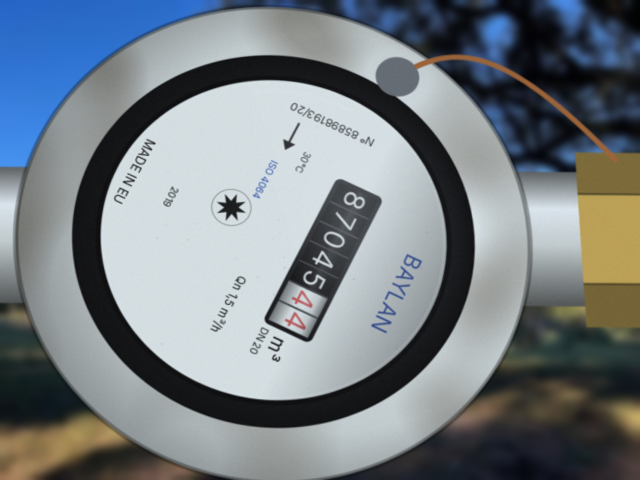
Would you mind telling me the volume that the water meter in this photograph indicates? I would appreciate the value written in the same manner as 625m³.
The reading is 87045.44m³
